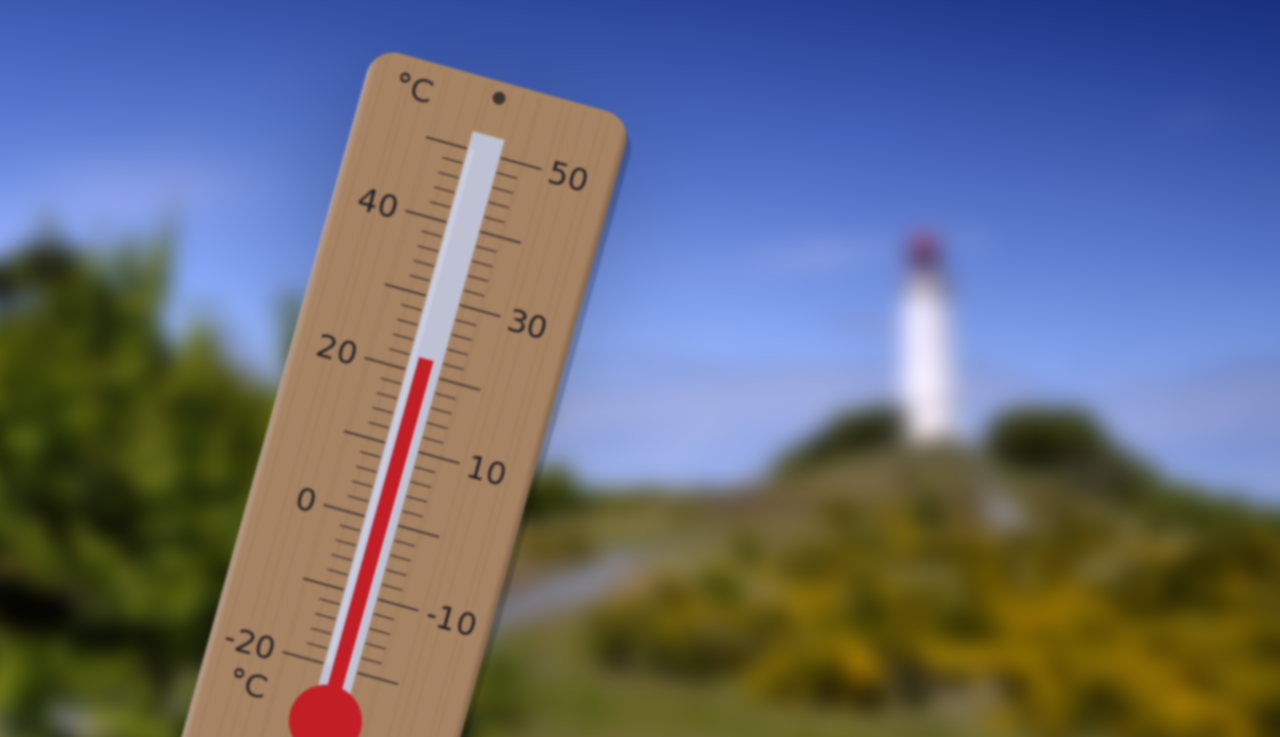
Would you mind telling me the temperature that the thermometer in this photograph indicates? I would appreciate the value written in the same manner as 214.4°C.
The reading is 22°C
